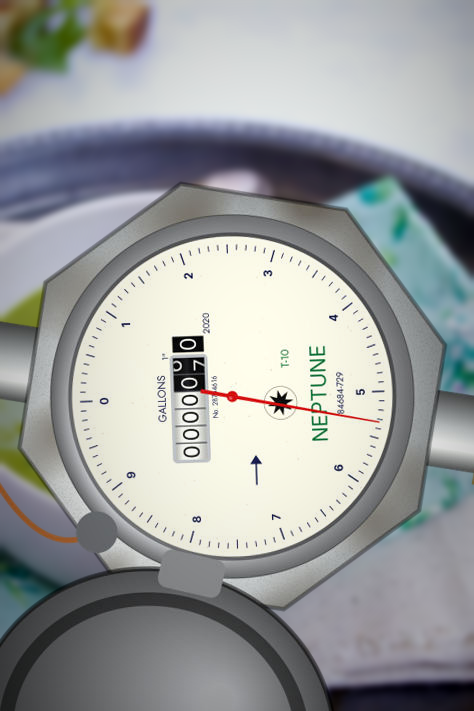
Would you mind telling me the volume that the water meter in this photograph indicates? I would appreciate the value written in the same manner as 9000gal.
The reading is 65.3gal
